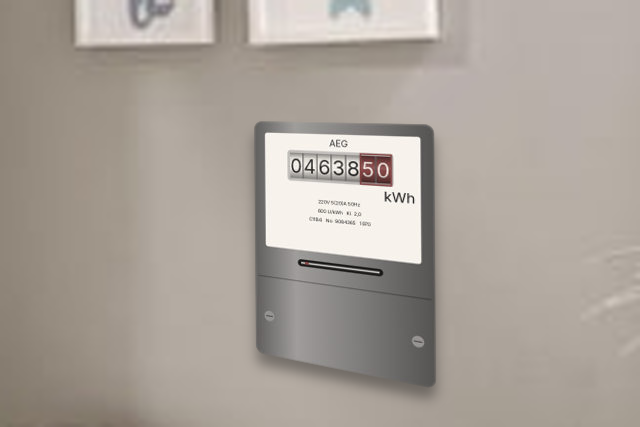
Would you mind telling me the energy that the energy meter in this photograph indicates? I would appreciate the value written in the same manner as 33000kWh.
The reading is 4638.50kWh
